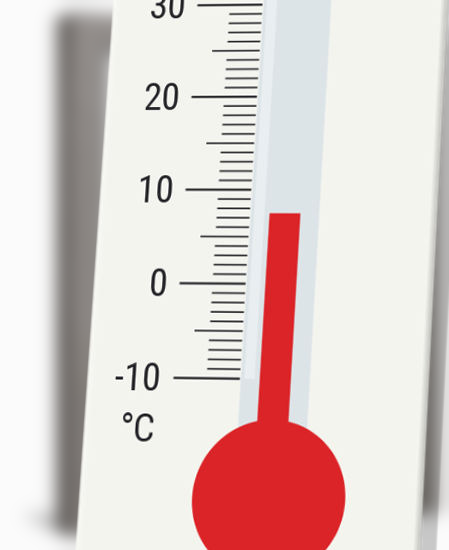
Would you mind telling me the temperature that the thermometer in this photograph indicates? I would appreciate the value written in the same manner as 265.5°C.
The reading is 7.5°C
